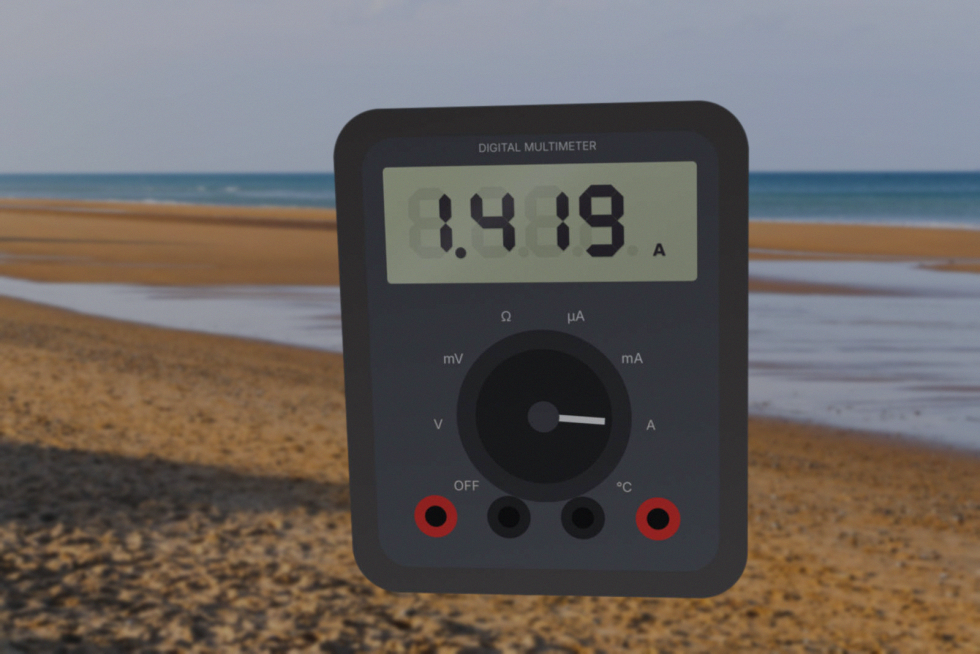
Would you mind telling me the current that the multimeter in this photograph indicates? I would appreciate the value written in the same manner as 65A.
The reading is 1.419A
